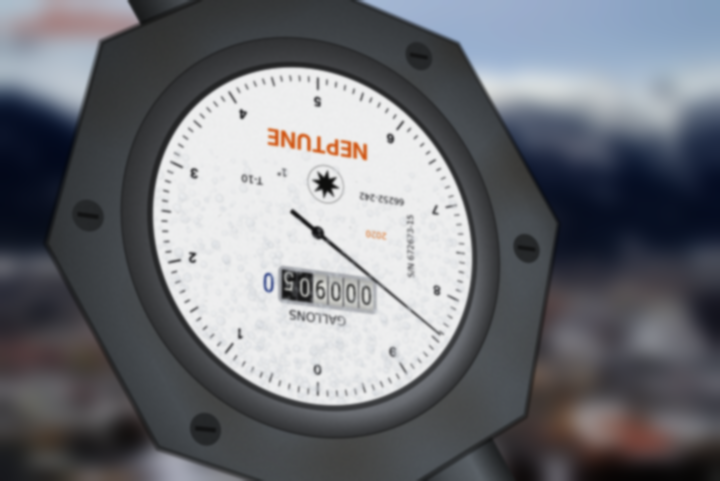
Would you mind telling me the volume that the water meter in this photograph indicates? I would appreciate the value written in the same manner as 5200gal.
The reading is 9048.4gal
